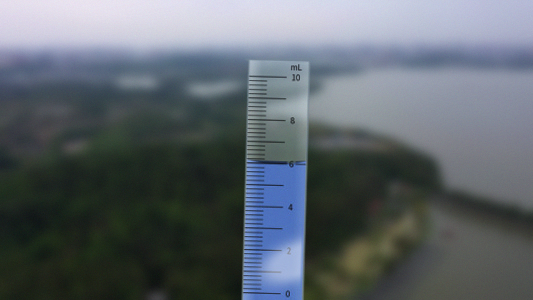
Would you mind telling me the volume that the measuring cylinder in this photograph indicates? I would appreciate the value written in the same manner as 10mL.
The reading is 6mL
